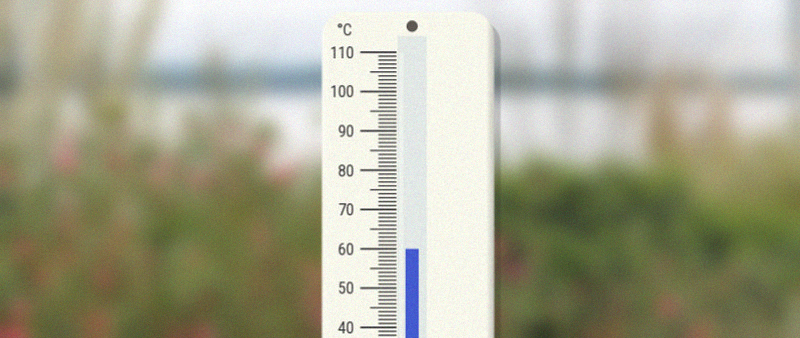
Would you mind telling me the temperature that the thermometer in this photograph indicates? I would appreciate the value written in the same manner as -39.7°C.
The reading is 60°C
